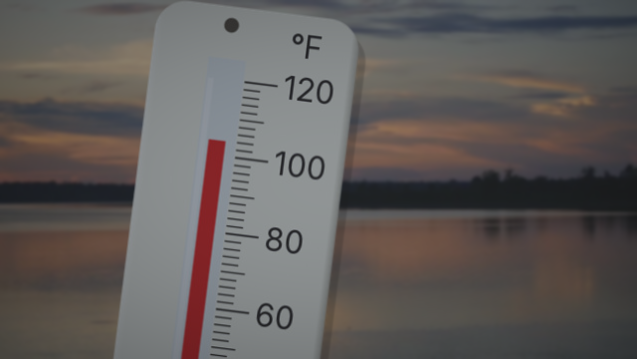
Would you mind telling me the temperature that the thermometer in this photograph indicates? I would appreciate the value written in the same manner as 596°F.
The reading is 104°F
